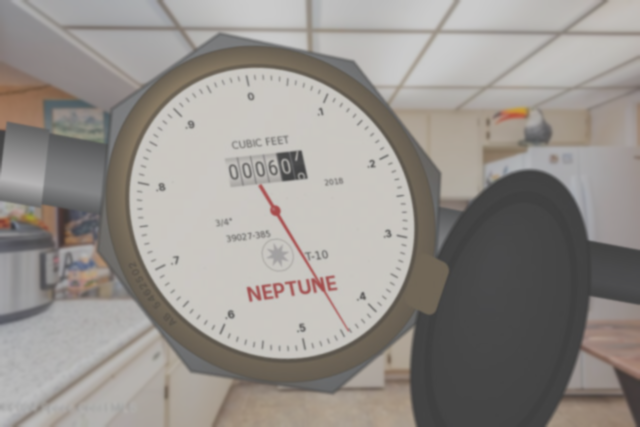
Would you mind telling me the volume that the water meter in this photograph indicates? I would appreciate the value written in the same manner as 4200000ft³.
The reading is 607.44ft³
